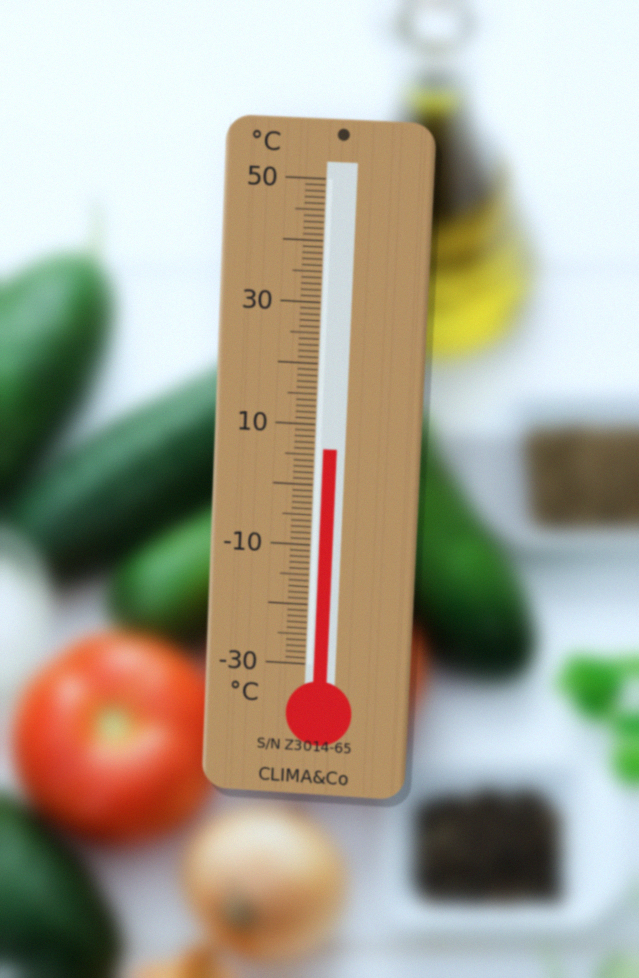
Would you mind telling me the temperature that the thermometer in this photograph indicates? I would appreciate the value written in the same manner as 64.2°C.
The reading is 6°C
